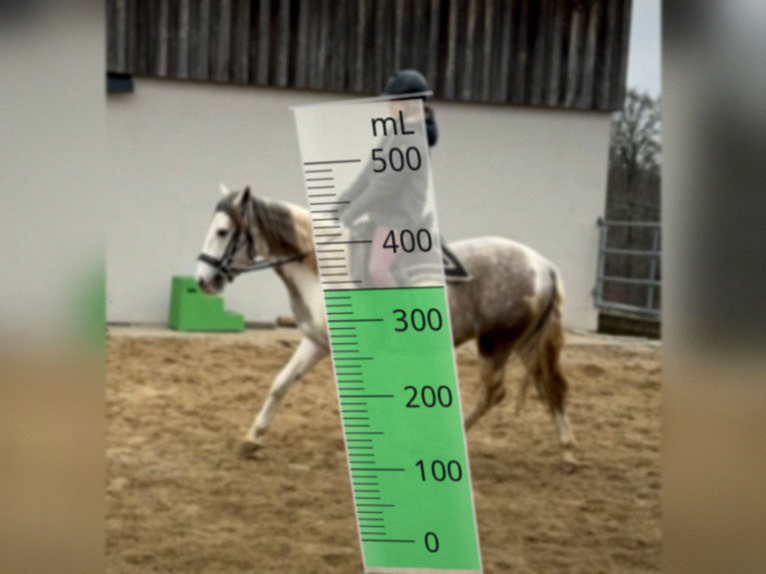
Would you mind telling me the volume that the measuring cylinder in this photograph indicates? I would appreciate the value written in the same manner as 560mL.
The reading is 340mL
